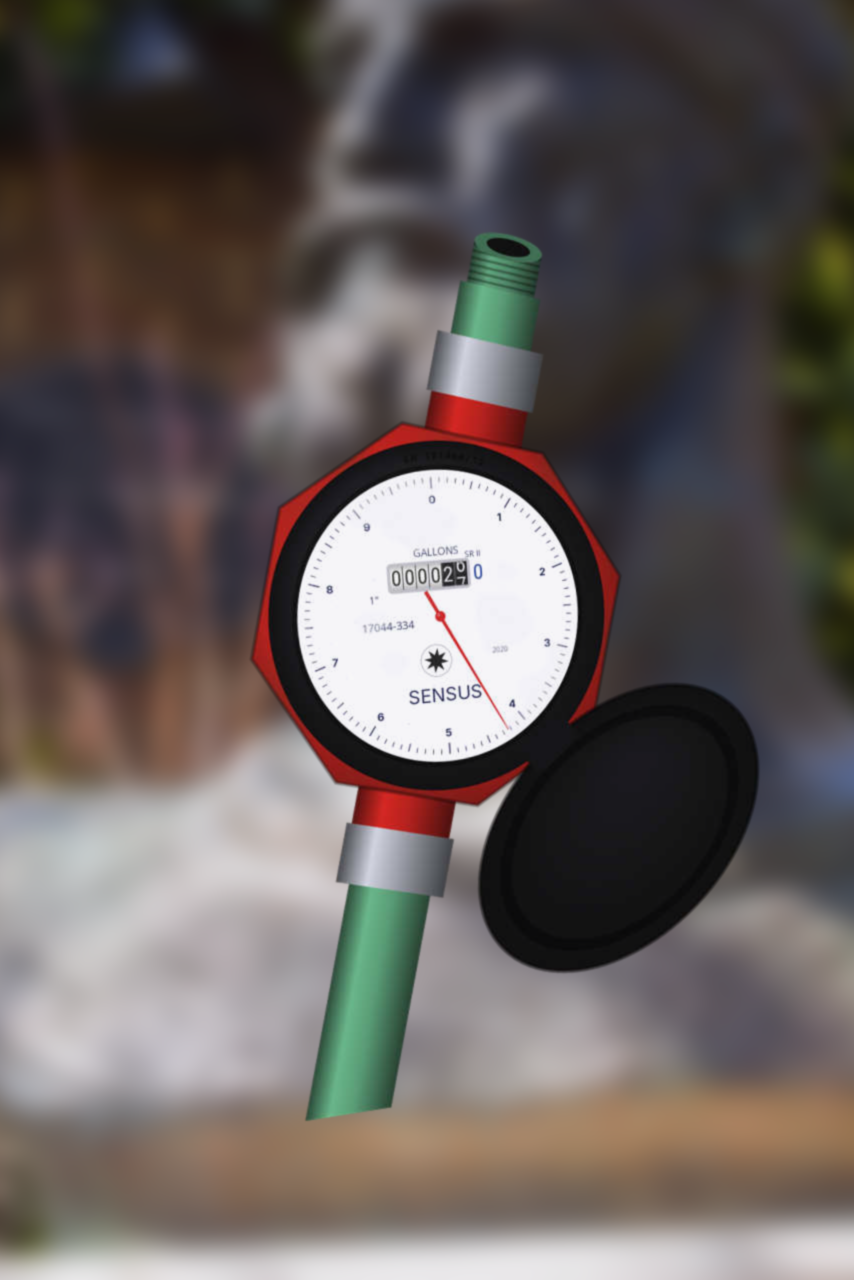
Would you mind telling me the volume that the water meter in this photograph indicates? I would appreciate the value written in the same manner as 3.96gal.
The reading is 264.2gal
